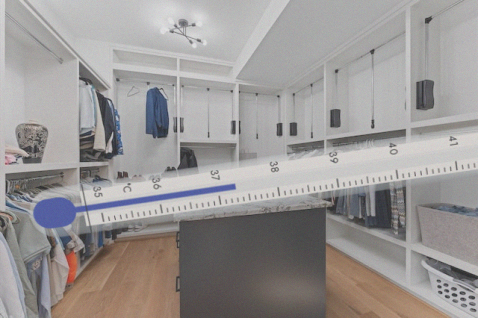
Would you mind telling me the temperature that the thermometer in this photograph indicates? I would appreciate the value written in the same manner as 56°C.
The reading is 37.3°C
